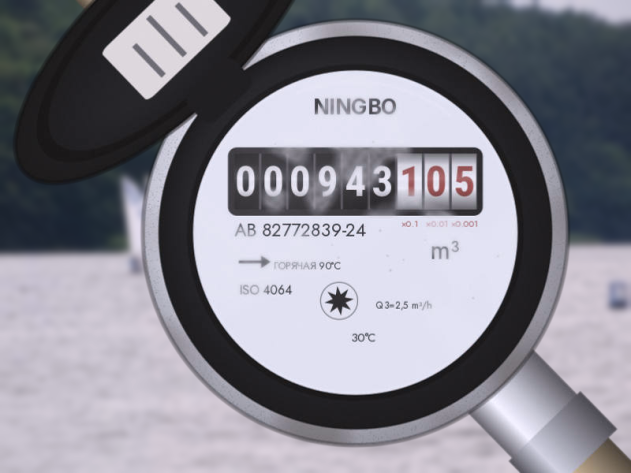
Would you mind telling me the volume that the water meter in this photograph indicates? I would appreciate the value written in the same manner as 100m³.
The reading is 943.105m³
